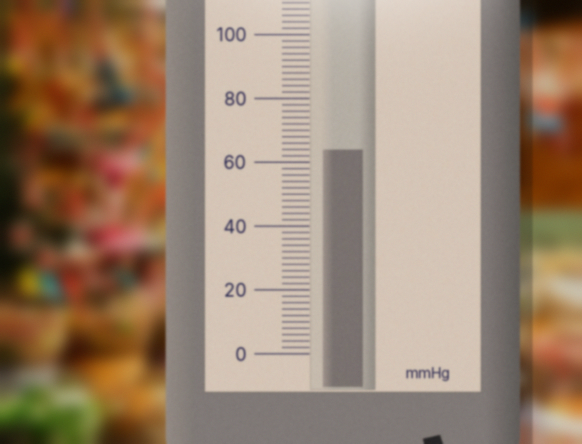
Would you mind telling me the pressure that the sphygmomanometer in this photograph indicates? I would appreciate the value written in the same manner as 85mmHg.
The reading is 64mmHg
